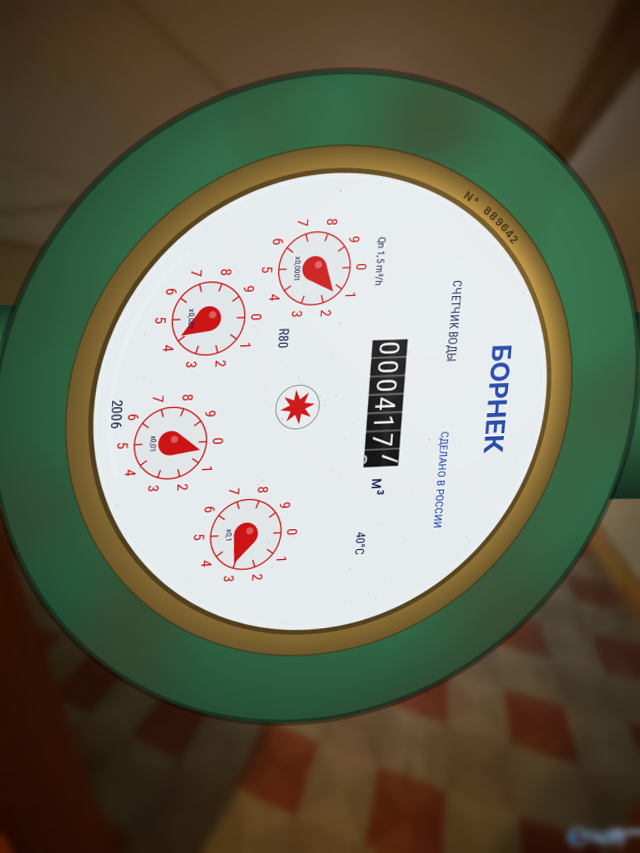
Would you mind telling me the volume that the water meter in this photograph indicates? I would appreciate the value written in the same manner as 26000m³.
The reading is 4177.3041m³
